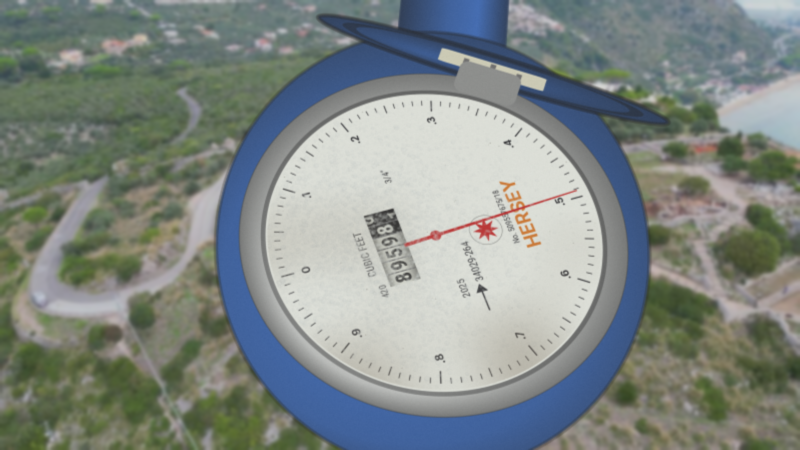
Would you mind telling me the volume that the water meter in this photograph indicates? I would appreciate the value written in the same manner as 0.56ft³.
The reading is 895980.49ft³
